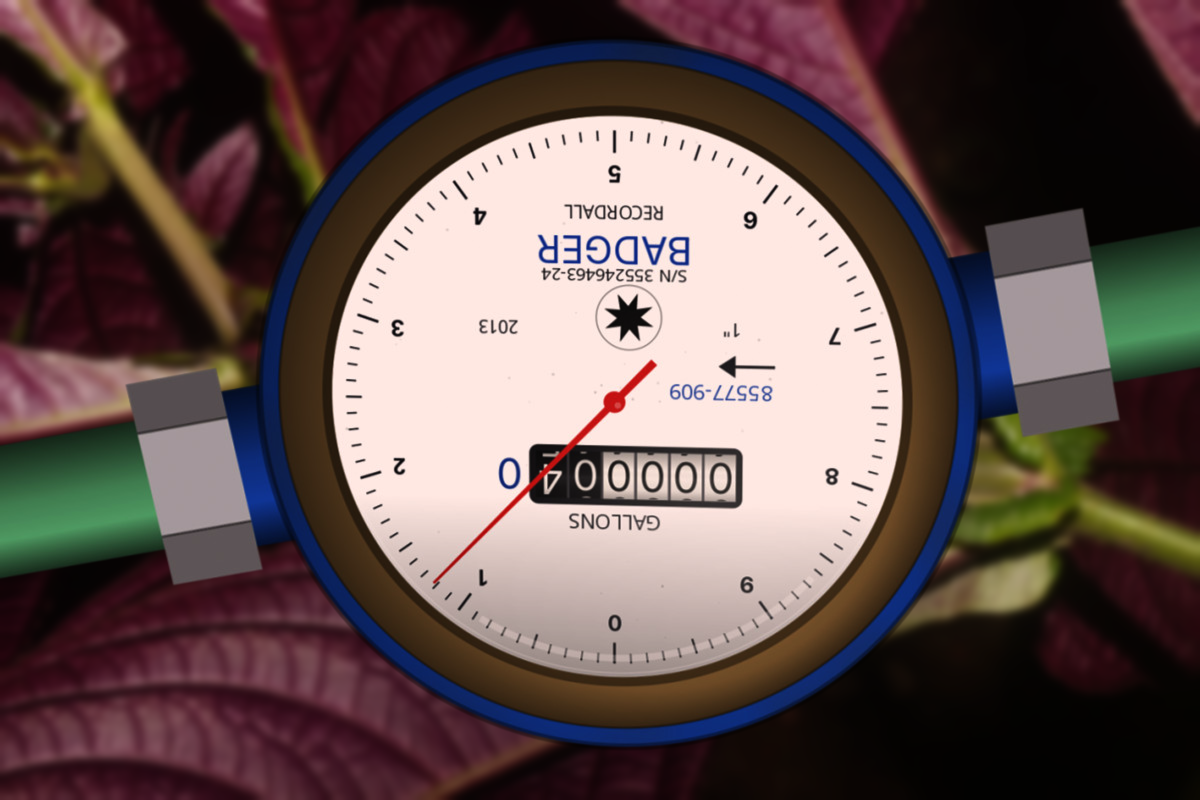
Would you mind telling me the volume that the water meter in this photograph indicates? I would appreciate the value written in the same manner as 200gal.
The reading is 41.2gal
